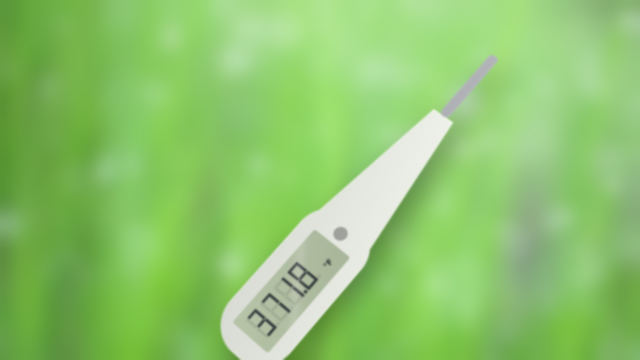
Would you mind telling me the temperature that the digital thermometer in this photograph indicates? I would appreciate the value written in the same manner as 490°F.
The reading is 371.8°F
